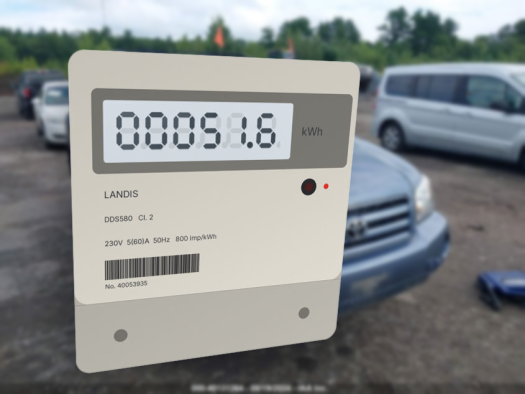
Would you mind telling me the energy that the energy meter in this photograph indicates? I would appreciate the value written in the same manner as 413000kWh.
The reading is 51.6kWh
